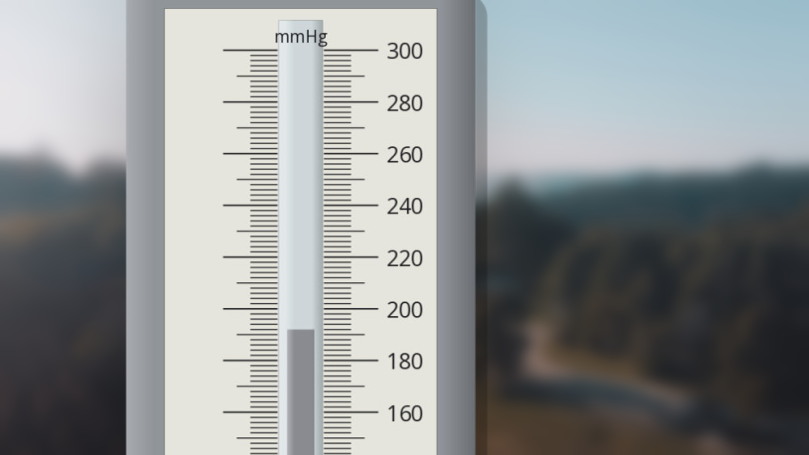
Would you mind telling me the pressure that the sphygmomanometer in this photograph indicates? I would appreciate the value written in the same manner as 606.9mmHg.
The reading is 192mmHg
